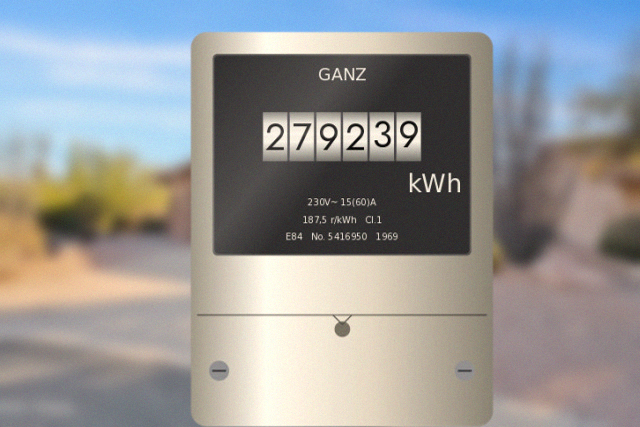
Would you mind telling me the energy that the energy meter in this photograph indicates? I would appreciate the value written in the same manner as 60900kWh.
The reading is 279239kWh
